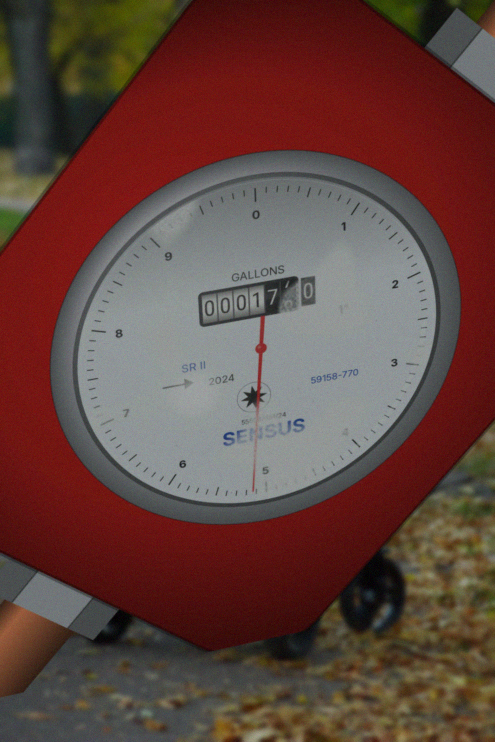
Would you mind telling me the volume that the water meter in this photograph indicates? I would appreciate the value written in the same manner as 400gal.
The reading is 1775.1gal
